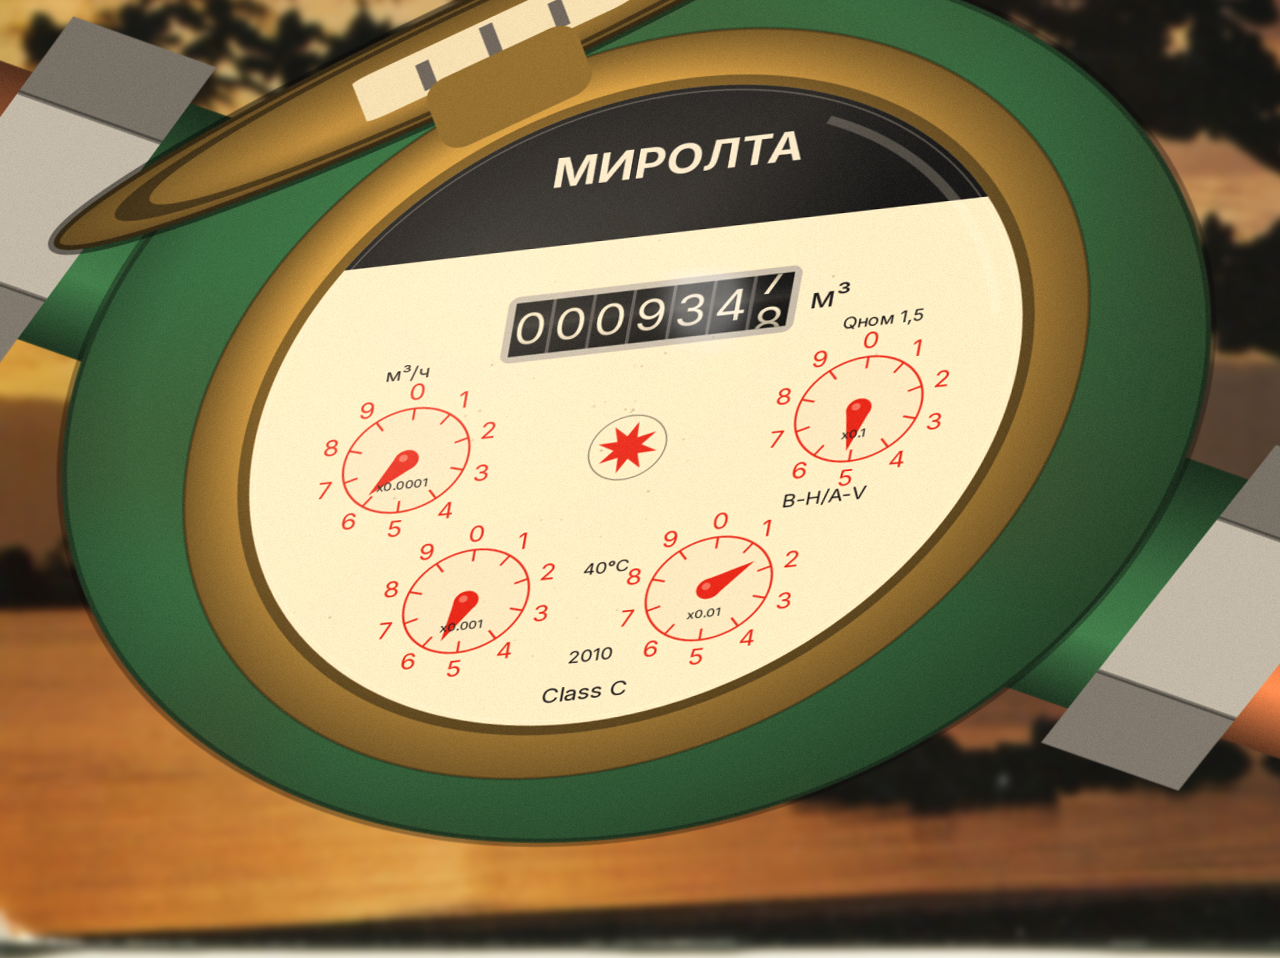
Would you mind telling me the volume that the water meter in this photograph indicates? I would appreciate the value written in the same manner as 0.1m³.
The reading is 9347.5156m³
